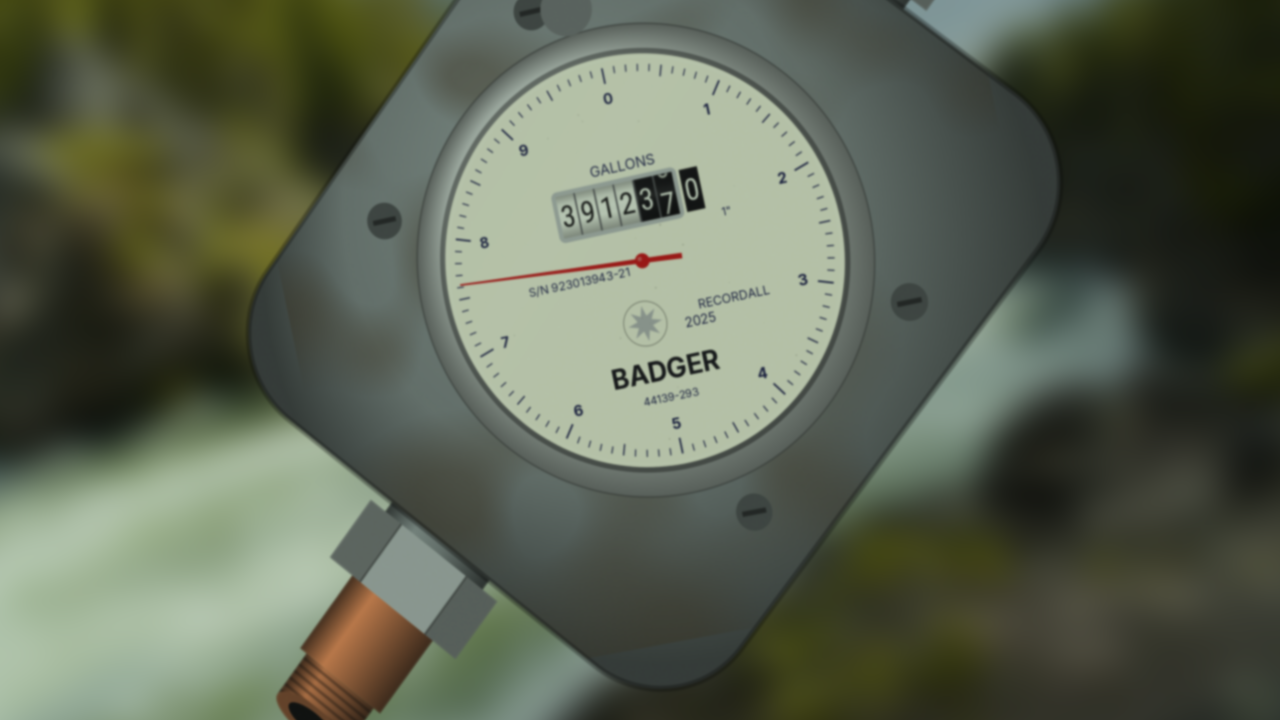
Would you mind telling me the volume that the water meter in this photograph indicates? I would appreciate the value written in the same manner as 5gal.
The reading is 3912367.6gal
